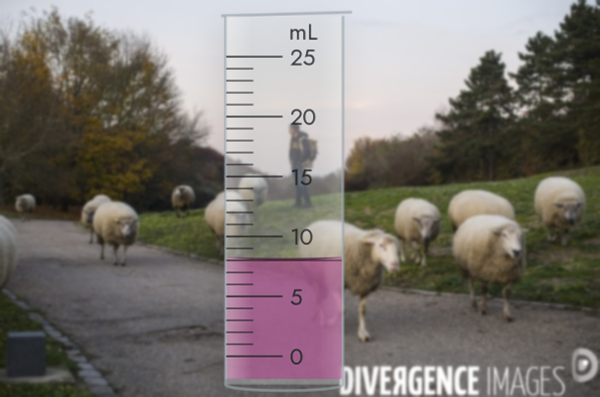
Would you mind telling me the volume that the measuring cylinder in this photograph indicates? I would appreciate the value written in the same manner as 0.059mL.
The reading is 8mL
